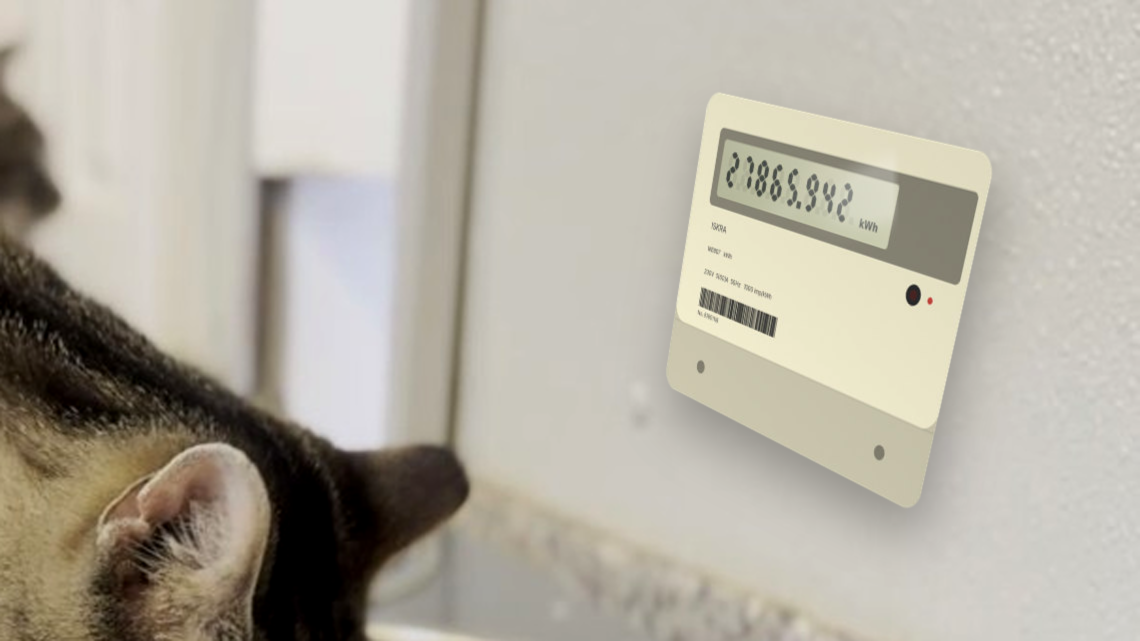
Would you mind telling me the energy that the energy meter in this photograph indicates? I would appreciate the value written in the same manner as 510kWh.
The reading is 27865.942kWh
